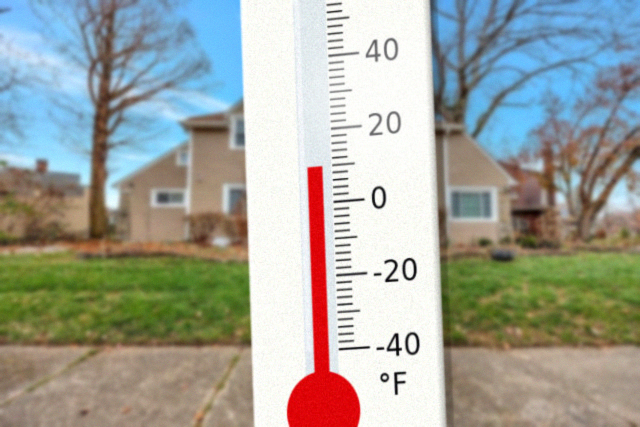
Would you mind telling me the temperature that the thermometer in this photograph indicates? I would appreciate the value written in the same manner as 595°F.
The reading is 10°F
